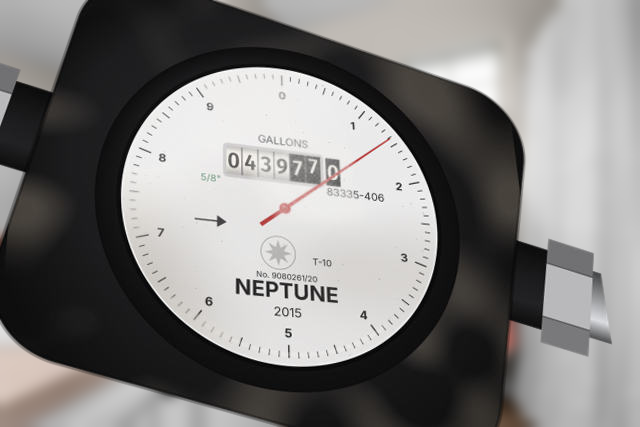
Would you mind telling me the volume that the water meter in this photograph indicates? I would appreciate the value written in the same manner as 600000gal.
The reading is 439771.4gal
